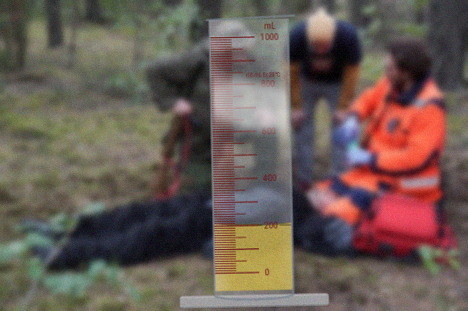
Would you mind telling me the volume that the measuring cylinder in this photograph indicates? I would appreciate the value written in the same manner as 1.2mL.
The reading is 200mL
